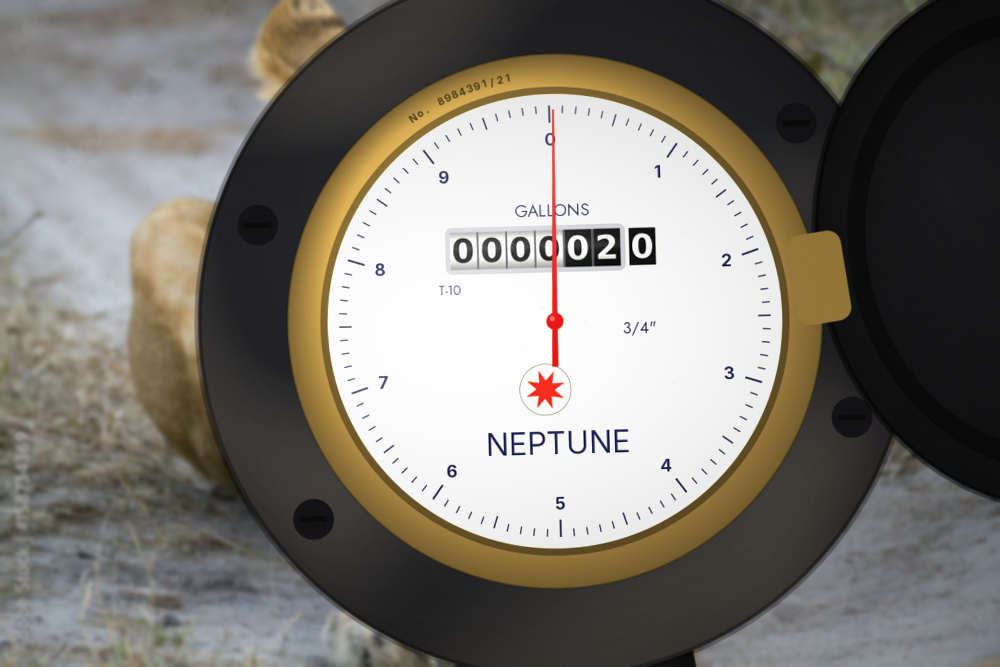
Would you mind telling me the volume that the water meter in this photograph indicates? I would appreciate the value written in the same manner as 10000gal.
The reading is 20.0gal
